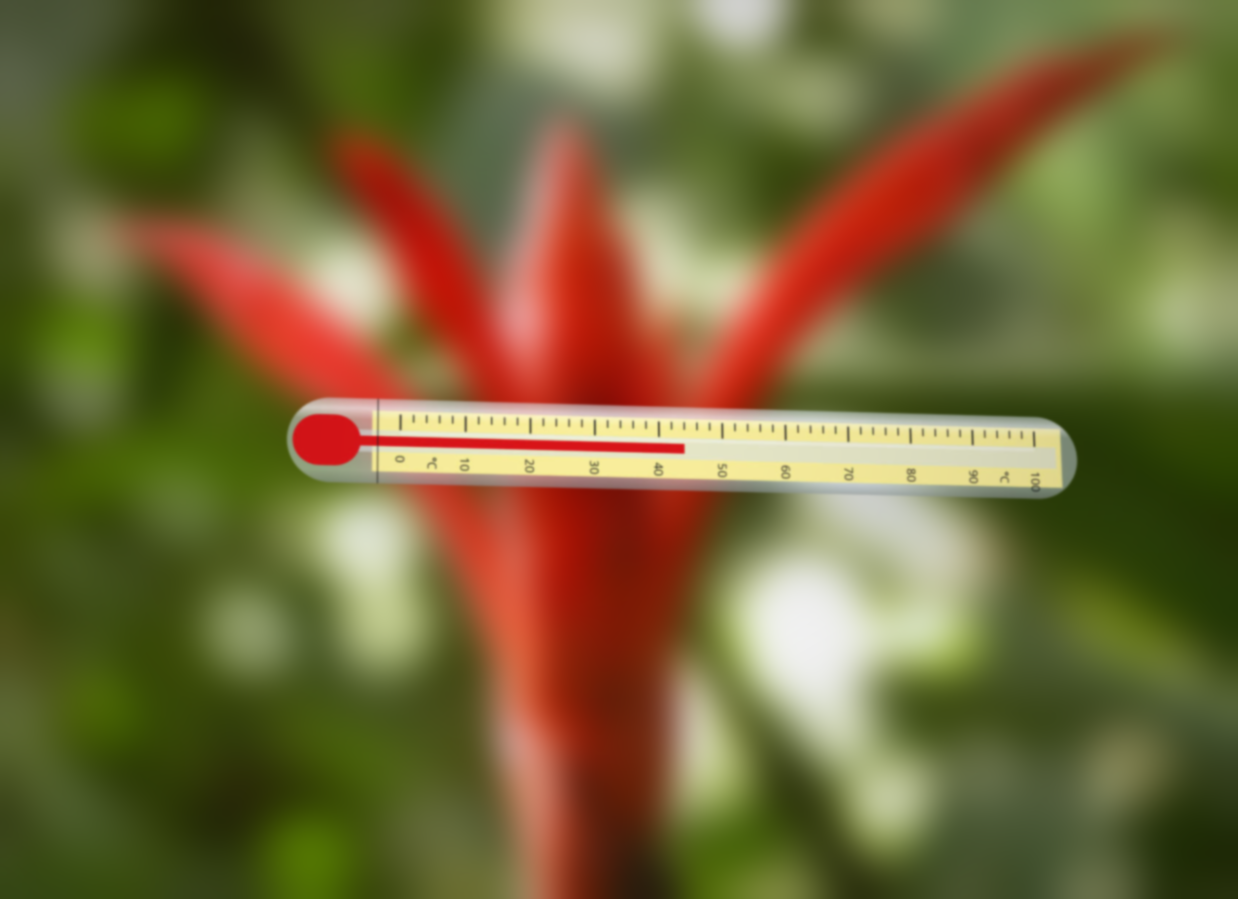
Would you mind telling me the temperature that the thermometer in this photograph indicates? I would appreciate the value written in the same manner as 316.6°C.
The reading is 44°C
